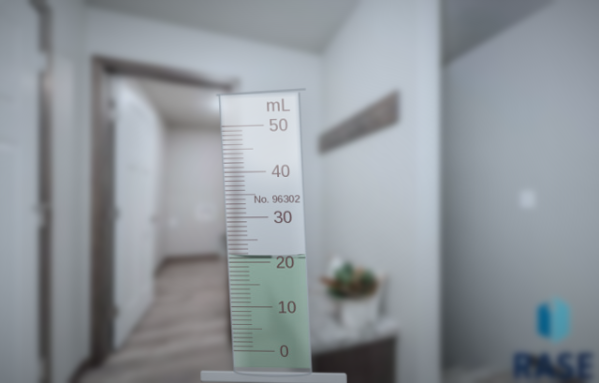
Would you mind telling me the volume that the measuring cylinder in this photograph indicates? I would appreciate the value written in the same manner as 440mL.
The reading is 21mL
